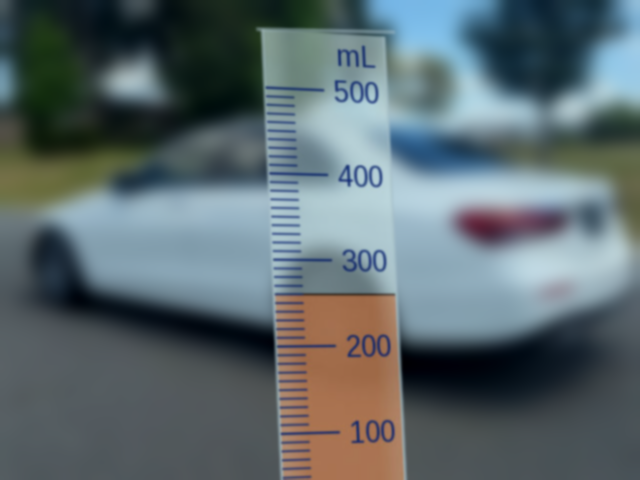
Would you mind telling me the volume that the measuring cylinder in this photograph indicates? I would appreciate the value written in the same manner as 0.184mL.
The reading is 260mL
